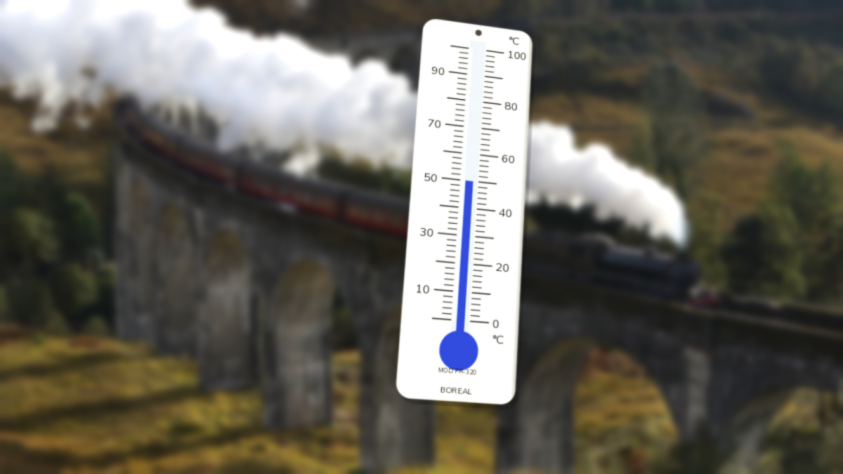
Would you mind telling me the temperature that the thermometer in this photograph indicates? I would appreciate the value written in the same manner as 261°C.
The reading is 50°C
